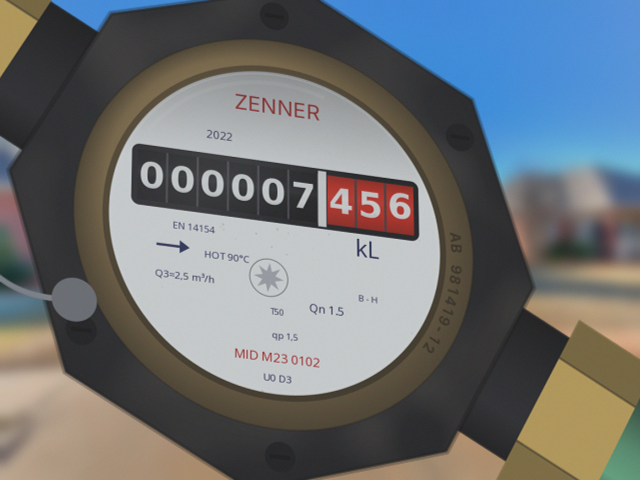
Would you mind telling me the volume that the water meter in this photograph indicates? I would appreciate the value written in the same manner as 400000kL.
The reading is 7.456kL
